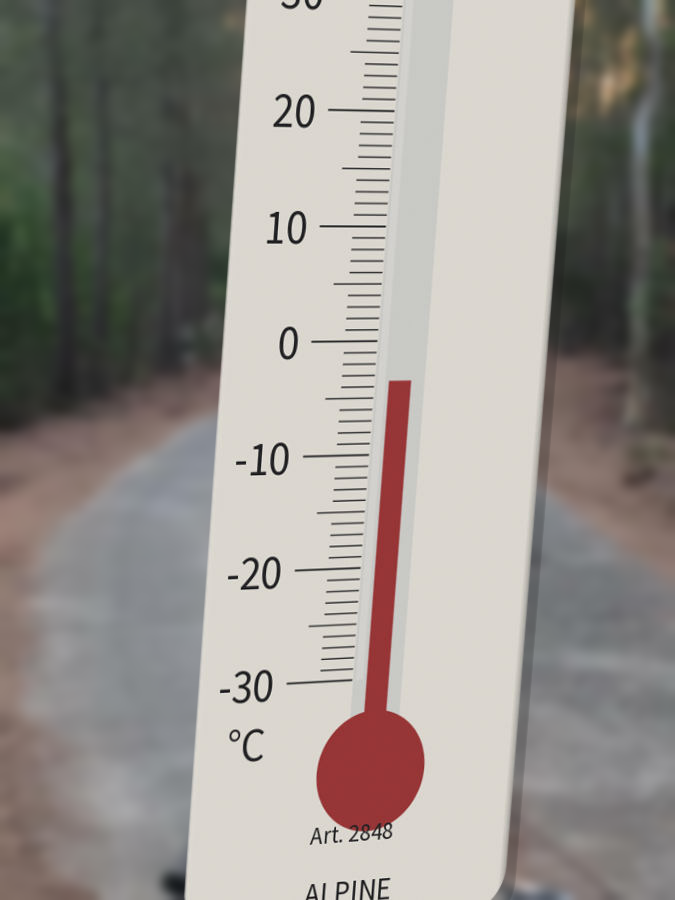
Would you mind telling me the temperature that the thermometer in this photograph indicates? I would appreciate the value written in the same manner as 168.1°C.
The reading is -3.5°C
